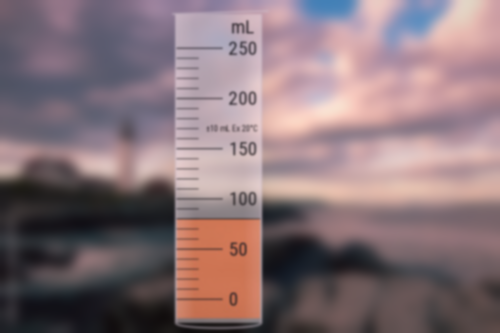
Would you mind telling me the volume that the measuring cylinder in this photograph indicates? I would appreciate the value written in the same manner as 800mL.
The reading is 80mL
